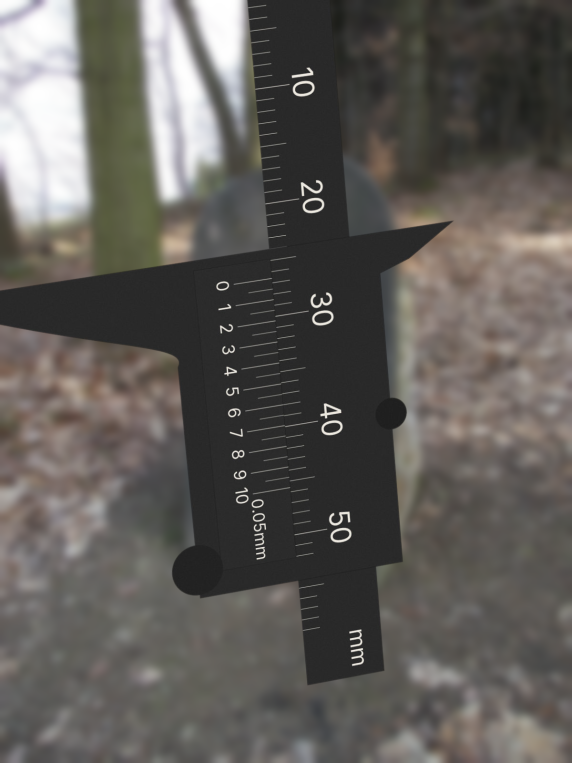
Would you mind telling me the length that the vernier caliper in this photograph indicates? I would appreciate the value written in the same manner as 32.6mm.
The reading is 26.6mm
